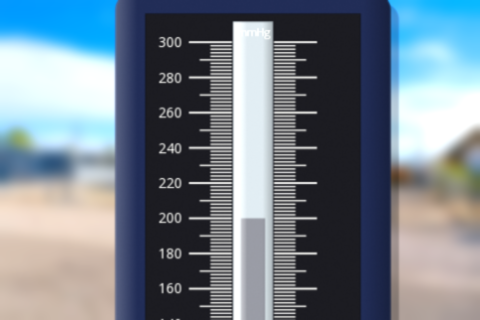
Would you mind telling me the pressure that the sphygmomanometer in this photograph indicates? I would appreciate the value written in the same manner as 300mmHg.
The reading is 200mmHg
